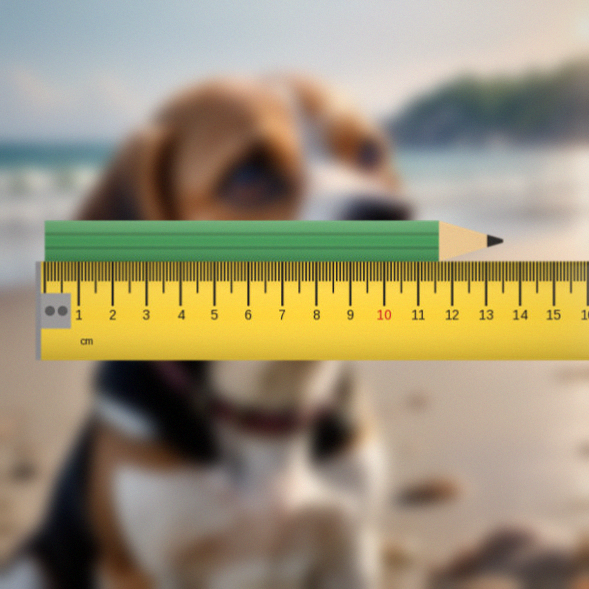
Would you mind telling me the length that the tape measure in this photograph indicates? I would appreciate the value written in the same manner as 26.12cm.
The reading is 13.5cm
